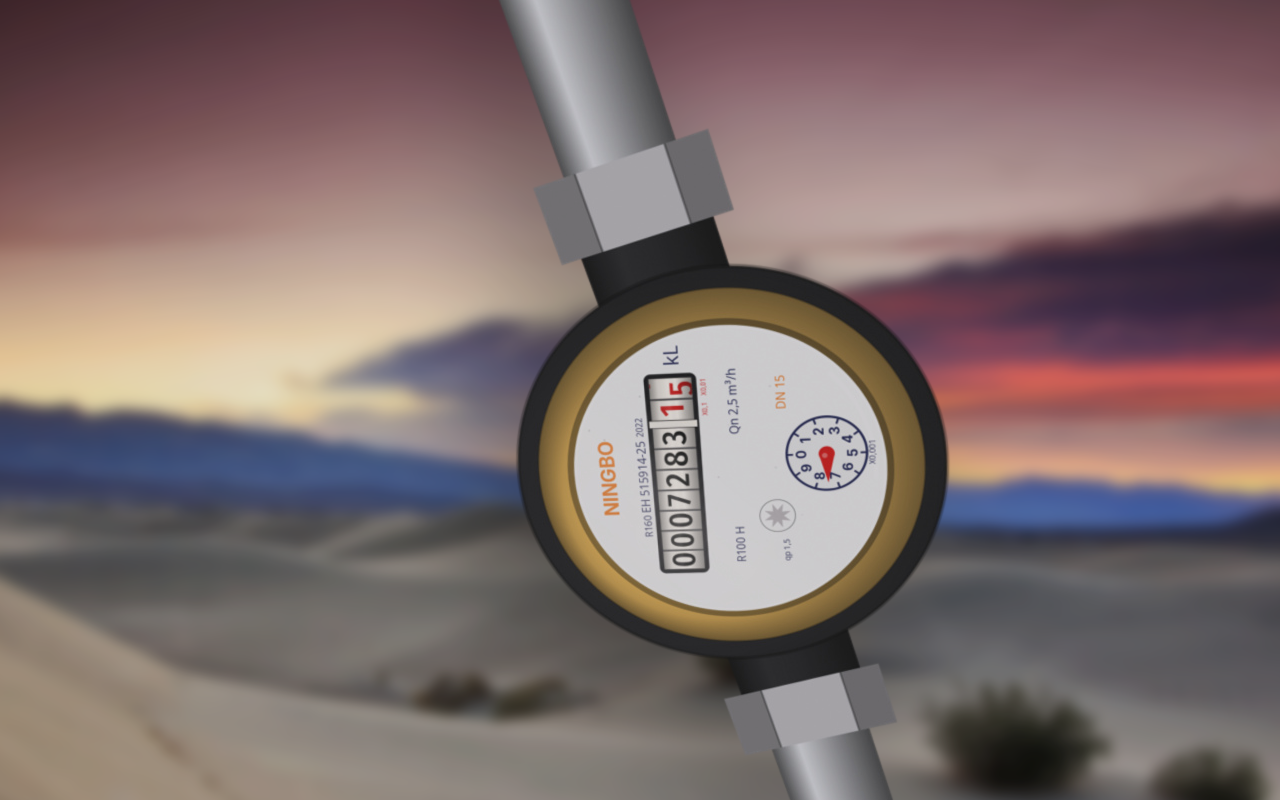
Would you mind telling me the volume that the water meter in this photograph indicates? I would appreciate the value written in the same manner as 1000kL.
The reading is 7283.147kL
